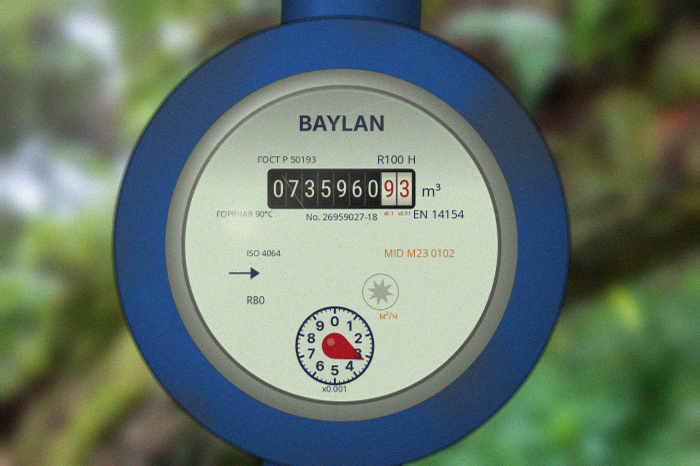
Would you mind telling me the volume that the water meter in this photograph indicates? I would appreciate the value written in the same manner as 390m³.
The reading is 735960.933m³
